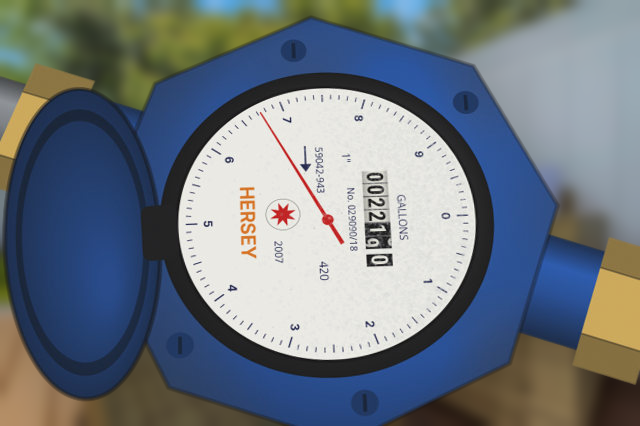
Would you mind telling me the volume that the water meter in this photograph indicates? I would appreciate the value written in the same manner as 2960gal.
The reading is 22186.7gal
